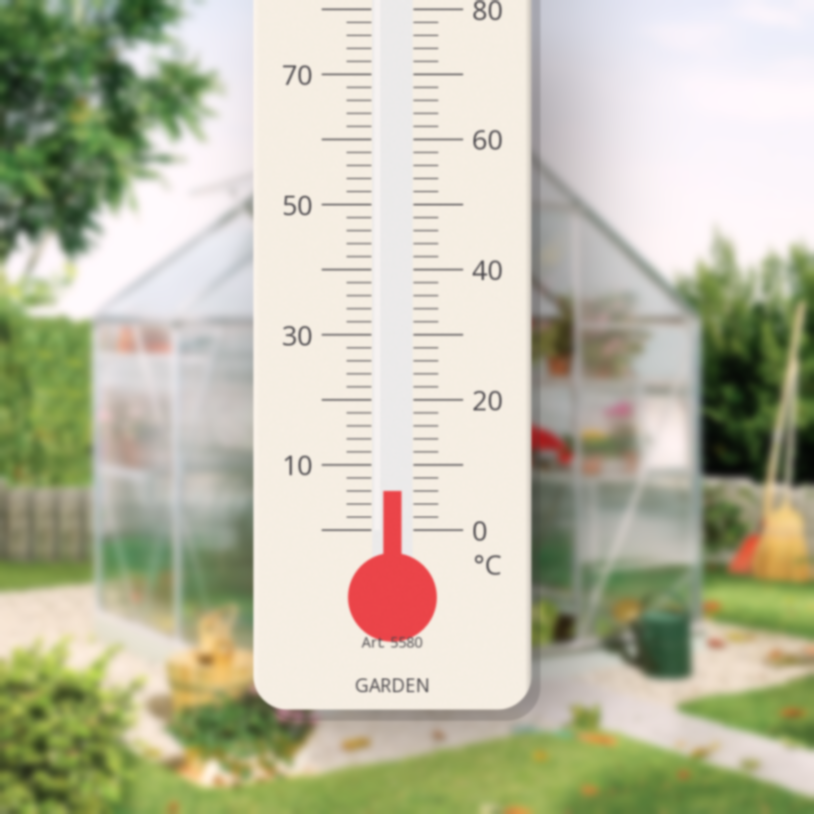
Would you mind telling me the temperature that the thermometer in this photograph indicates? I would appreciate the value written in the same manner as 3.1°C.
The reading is 6°C
